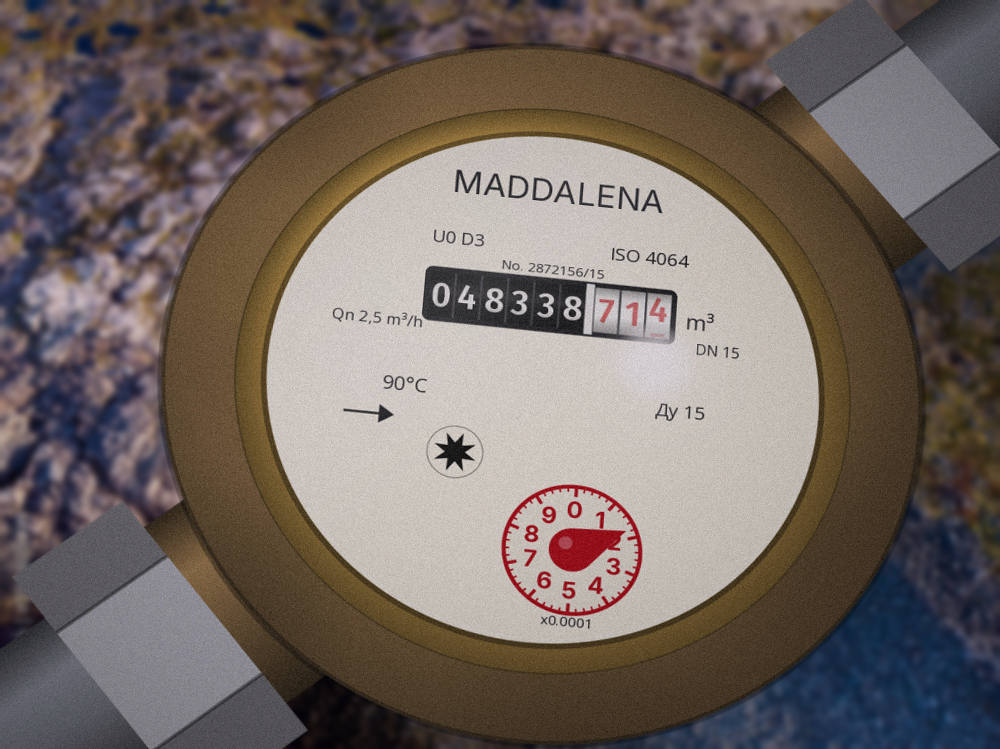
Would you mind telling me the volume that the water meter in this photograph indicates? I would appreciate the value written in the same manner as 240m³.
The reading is 48338.7141m³
